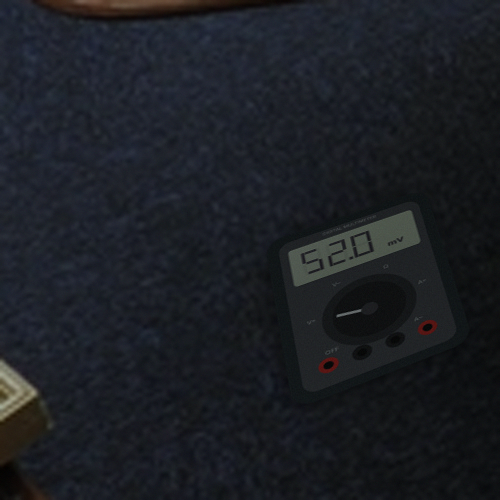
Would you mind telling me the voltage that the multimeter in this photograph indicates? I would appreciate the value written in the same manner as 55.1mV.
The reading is 52.0mV
